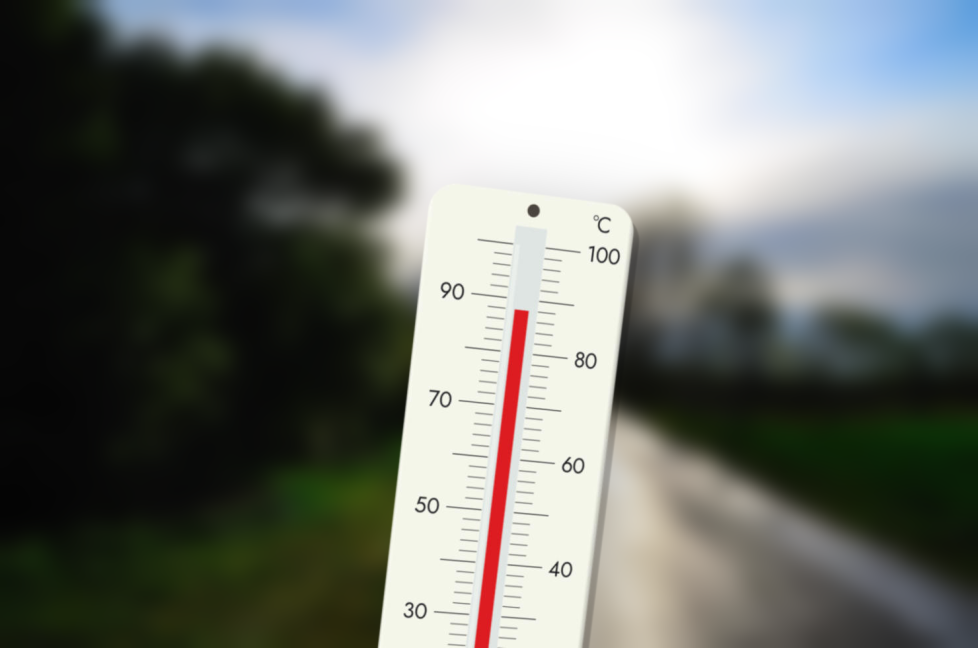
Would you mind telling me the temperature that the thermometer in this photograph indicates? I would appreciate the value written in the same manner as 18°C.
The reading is 88°C
